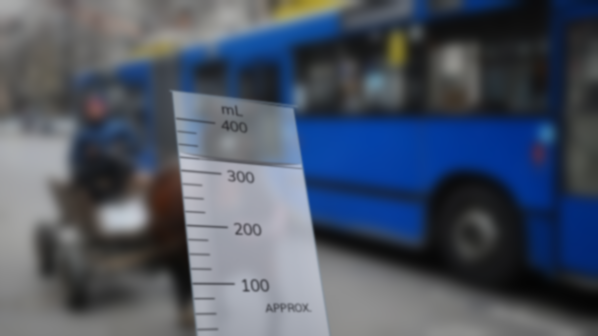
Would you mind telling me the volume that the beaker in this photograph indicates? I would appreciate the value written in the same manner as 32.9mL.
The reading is 325mL
